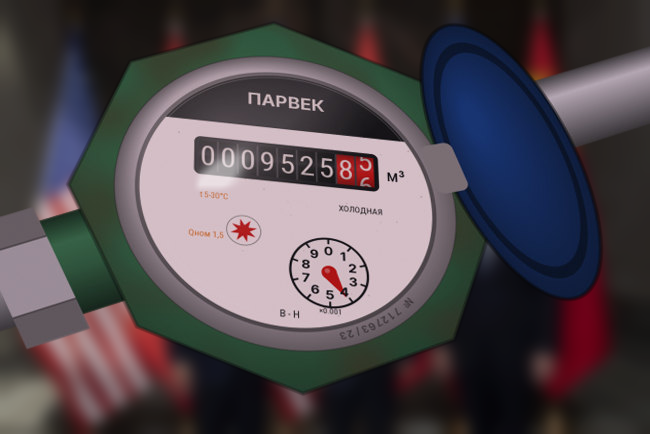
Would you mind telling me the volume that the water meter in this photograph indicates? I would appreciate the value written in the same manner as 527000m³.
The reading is 9525.854m³
